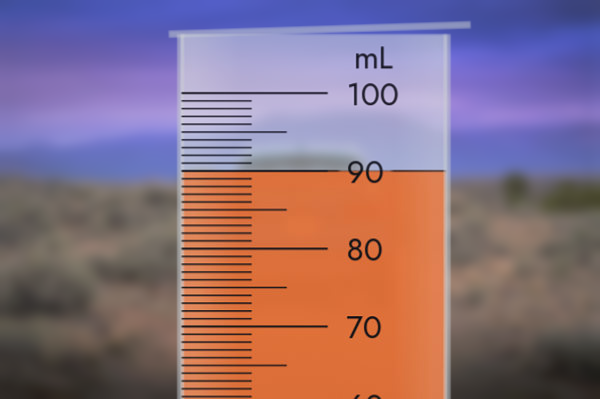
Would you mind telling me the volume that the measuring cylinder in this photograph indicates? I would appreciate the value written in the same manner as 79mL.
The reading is 90mL
